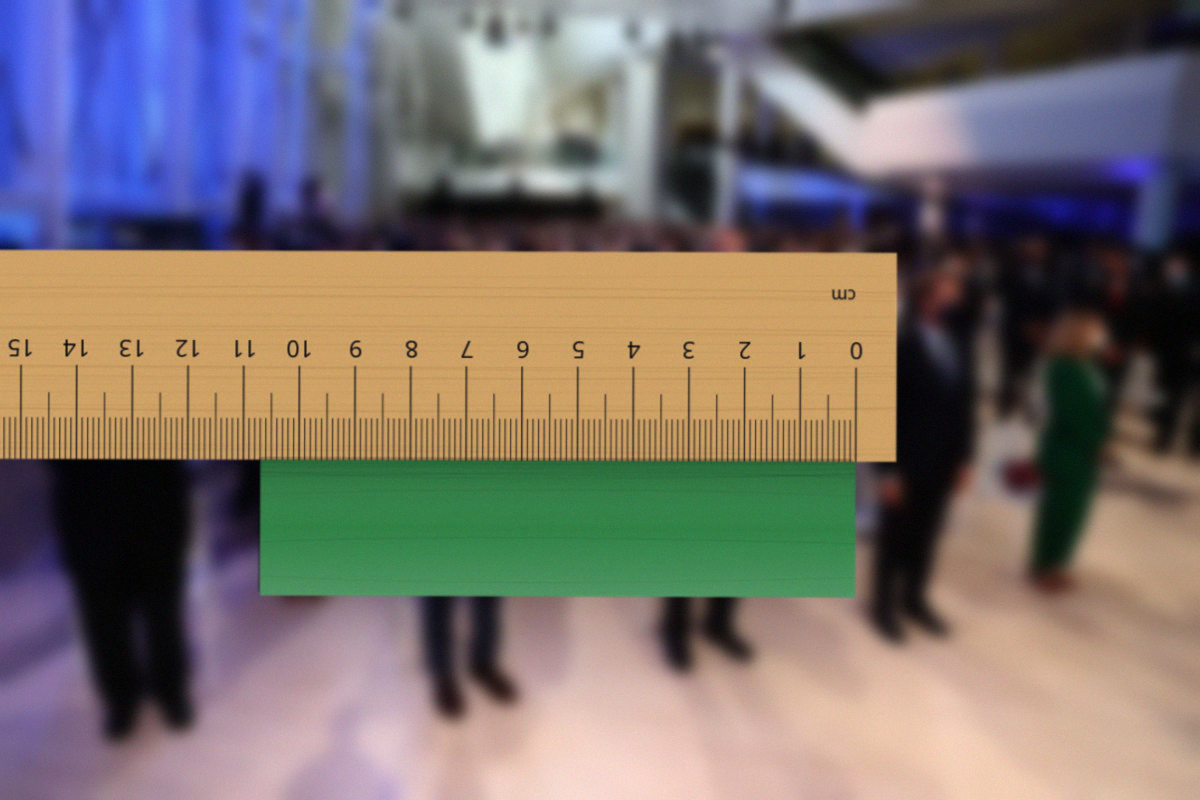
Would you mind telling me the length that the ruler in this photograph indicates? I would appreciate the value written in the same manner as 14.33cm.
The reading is 10.7cm
